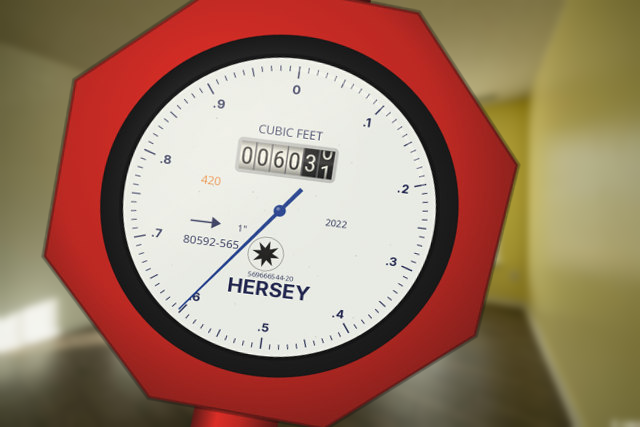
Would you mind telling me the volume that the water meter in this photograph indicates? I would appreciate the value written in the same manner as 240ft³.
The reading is 6030.60ft³
